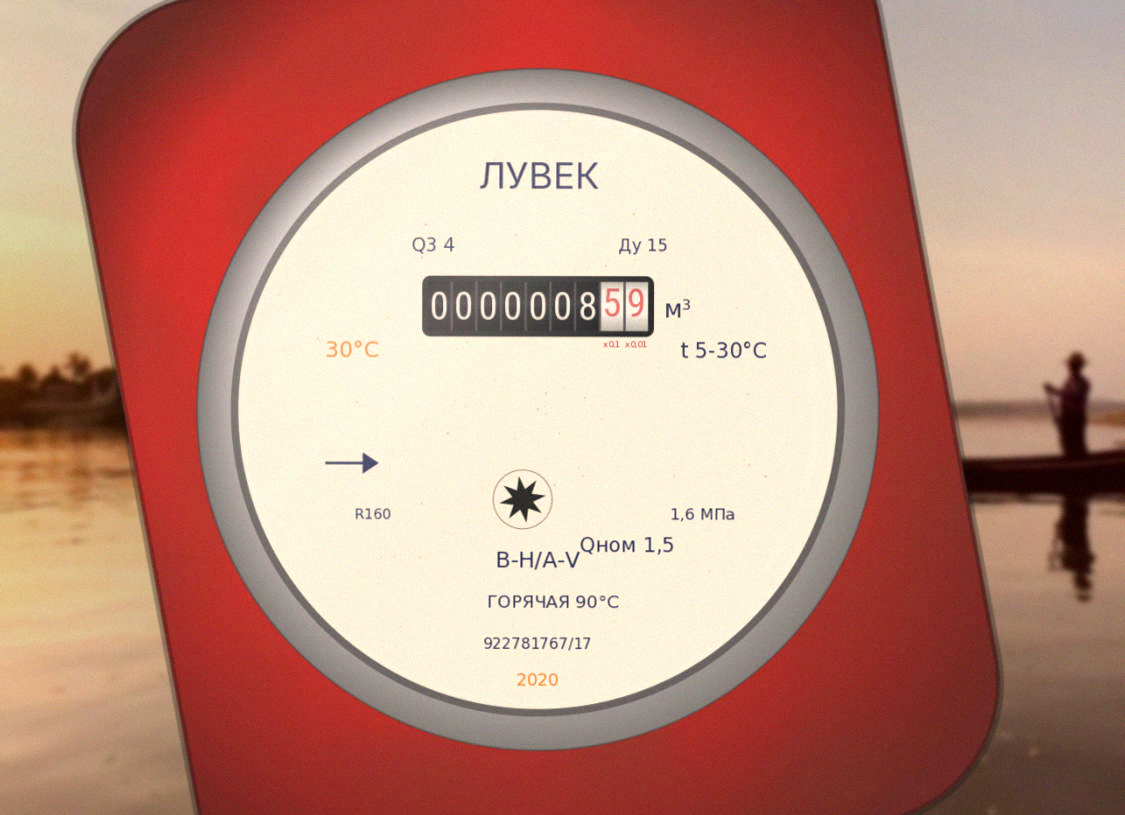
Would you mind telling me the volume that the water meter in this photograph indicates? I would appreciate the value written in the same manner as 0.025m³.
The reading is 8.59m³
